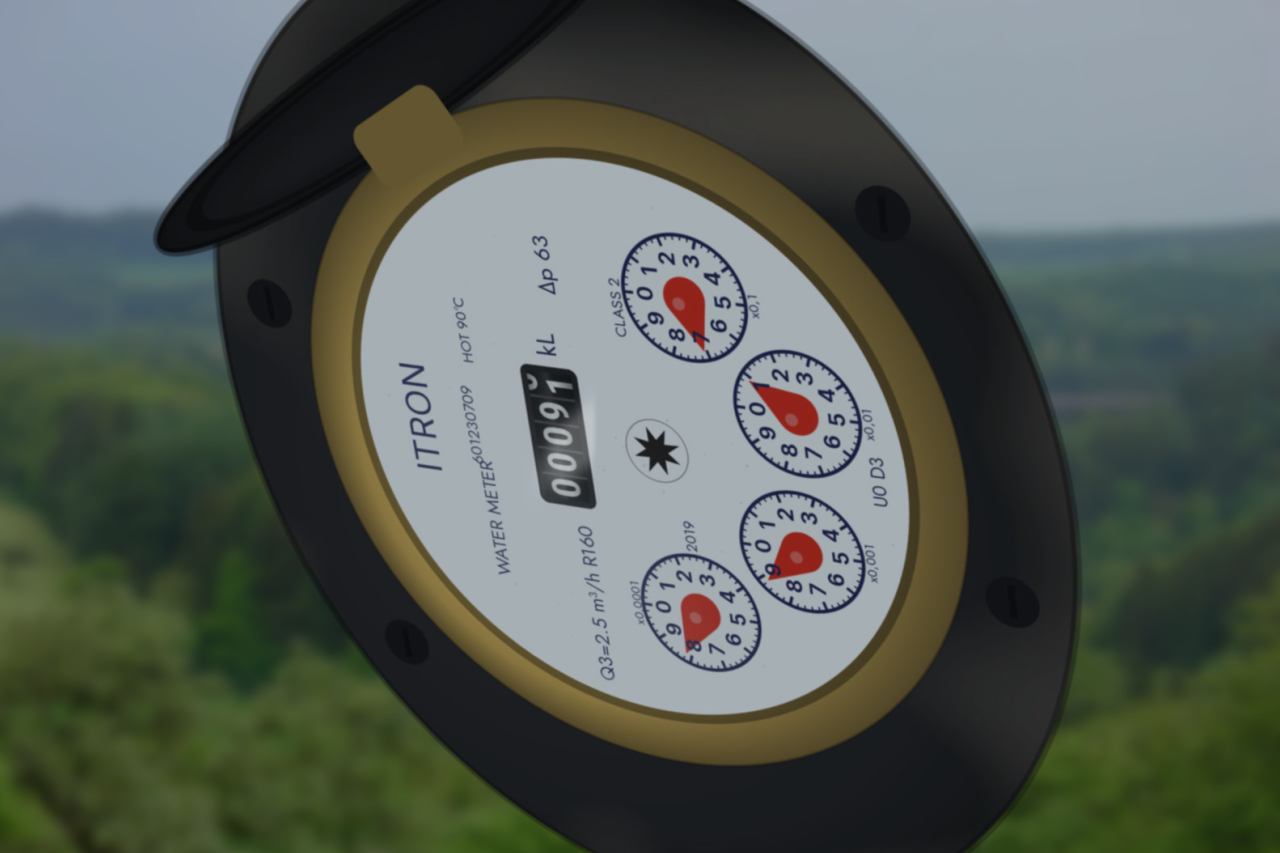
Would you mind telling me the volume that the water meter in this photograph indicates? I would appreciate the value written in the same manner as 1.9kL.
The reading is 90.7088kL
